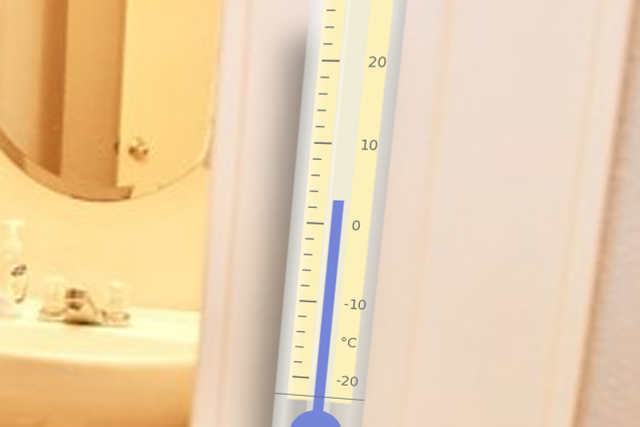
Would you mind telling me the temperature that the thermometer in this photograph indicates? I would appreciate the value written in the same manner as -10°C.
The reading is 3°C
